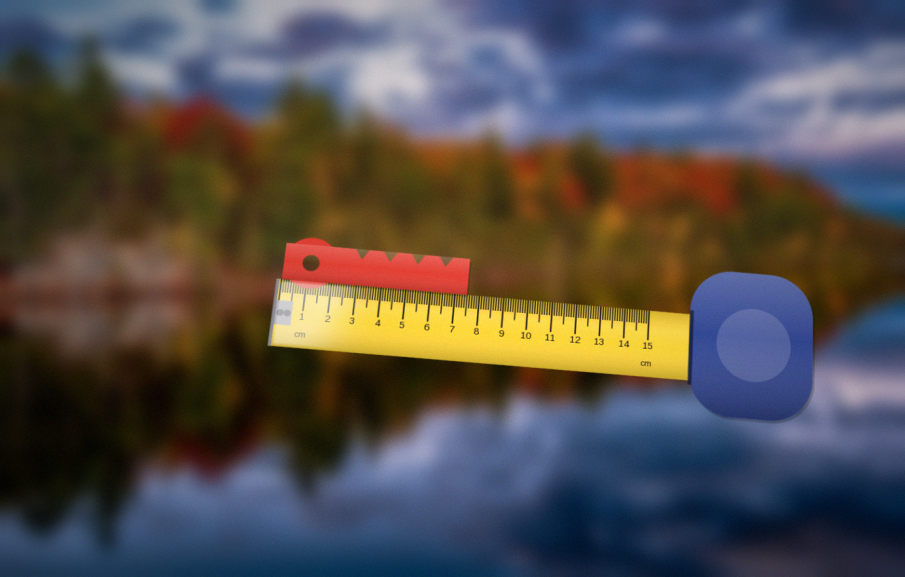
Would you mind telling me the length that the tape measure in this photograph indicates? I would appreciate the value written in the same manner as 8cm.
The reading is 7.5cm
